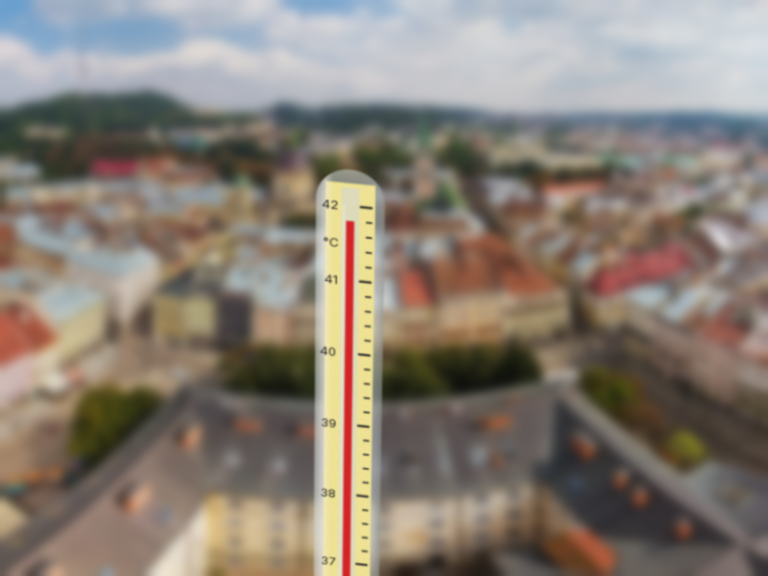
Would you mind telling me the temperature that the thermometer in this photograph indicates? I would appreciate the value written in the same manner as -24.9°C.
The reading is 41.8°C
